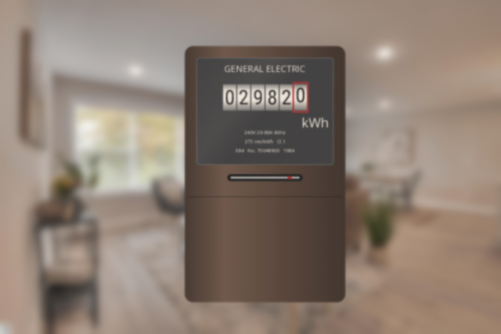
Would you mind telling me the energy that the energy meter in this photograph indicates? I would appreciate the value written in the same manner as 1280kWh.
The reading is 2982.0kWh
